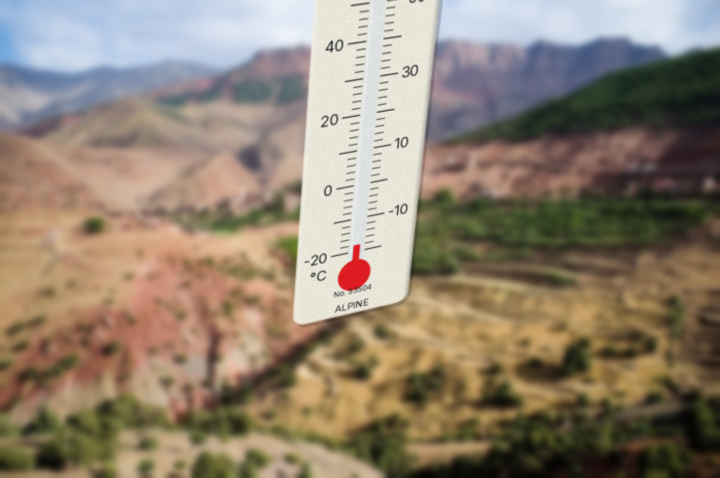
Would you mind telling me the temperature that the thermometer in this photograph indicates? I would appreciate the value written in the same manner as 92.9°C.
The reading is -18°C
